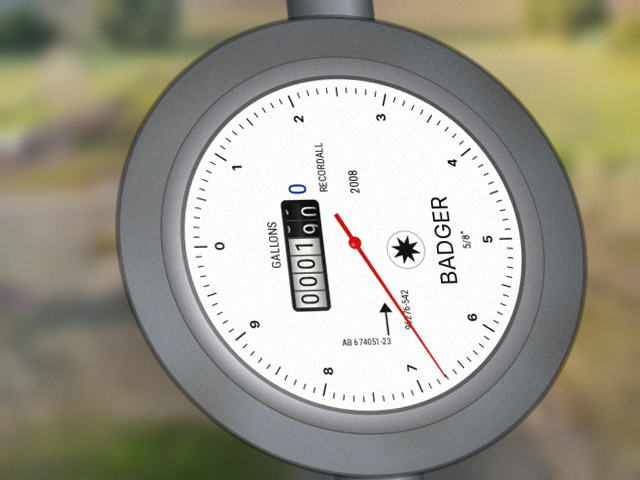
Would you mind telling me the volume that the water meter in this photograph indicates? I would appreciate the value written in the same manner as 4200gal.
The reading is 1896.7gal
